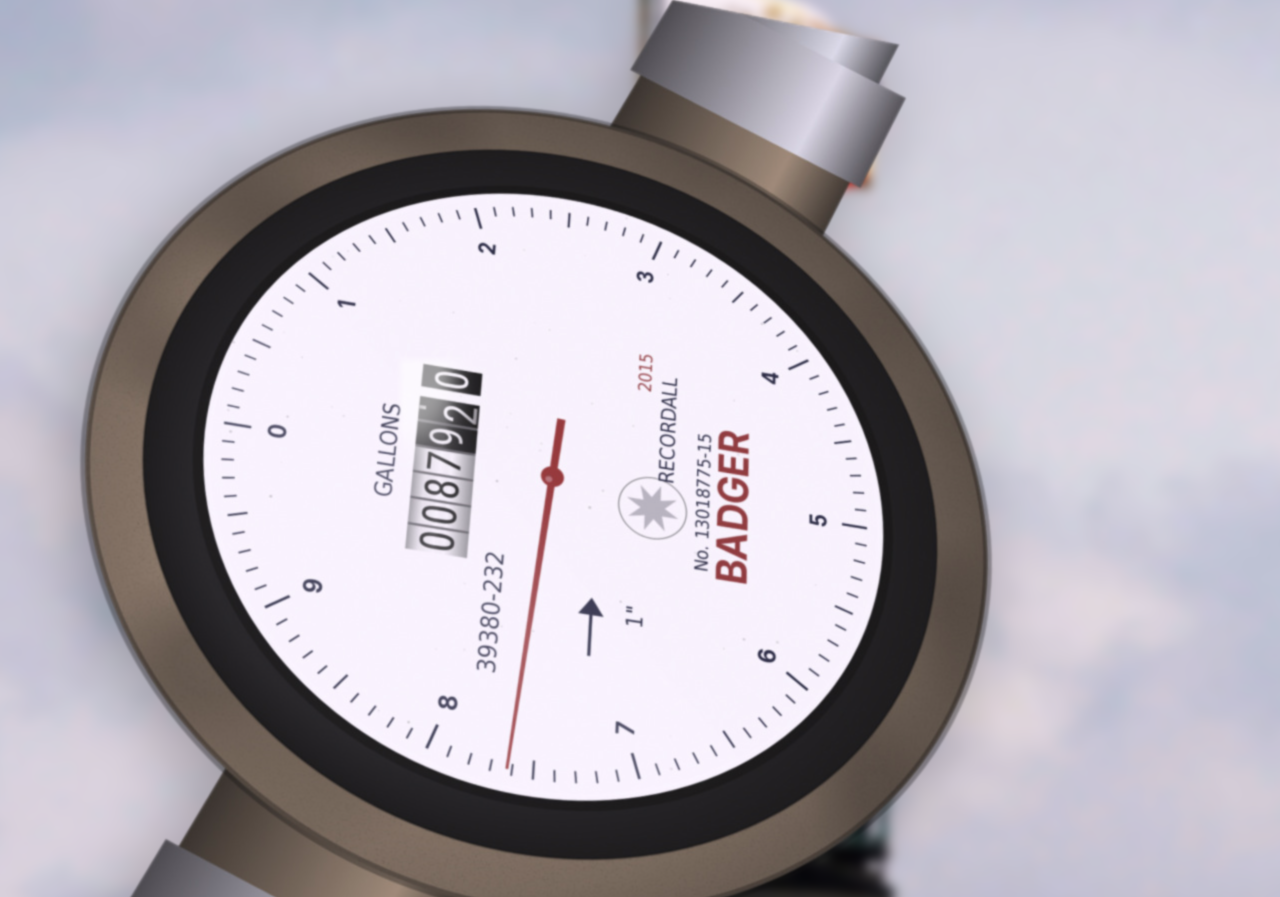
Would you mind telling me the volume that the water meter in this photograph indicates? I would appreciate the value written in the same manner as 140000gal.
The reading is 87917.6gal
